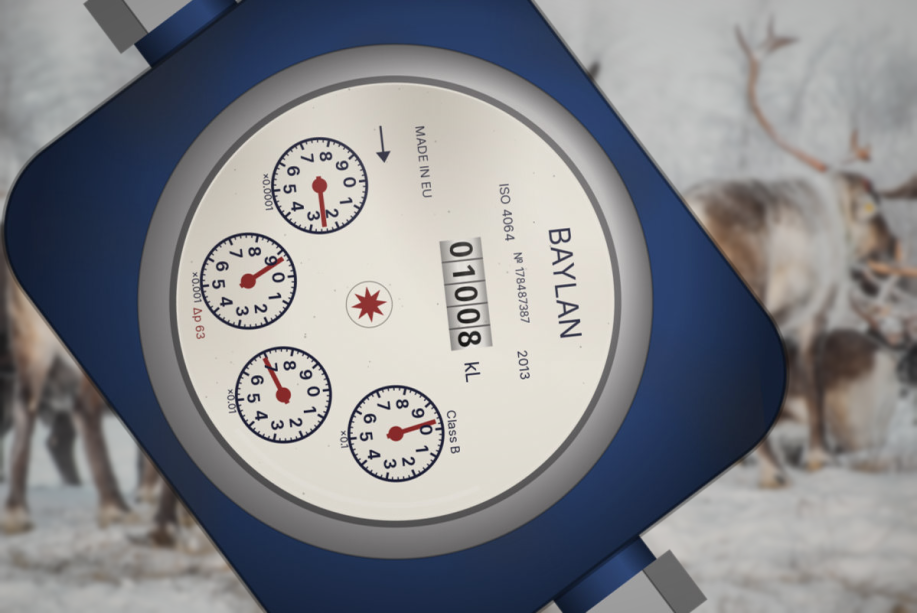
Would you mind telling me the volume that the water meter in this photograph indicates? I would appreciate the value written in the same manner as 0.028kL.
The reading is 1007.9692kL
